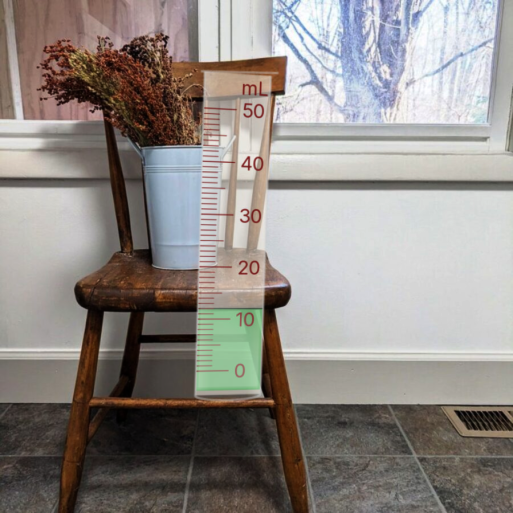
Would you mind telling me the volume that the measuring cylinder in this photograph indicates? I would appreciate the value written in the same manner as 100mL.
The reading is 12mL
